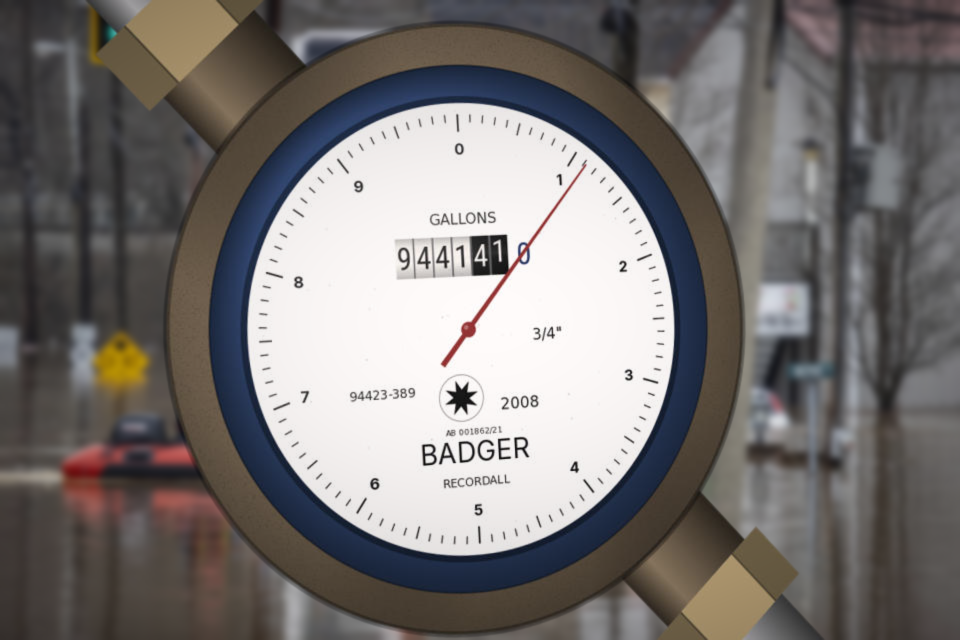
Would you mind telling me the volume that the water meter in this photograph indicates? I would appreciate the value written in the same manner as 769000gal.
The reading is 9441411.1gal
